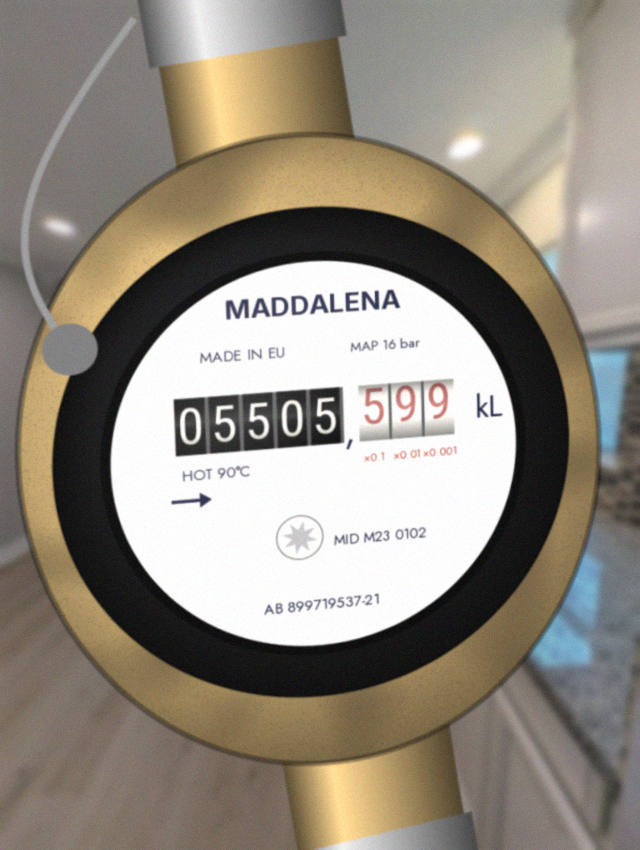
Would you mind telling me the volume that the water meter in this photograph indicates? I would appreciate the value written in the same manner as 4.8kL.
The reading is 5505.599kL
